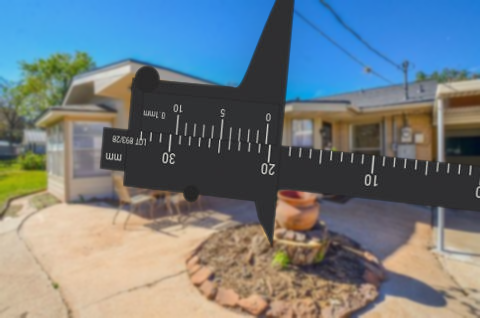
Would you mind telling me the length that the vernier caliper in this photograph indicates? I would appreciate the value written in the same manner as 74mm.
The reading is 20.4mm
